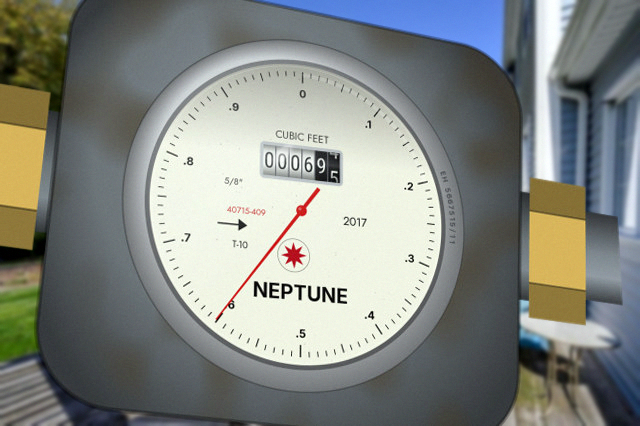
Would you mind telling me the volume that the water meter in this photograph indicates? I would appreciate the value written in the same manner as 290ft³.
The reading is 694.60ft³
